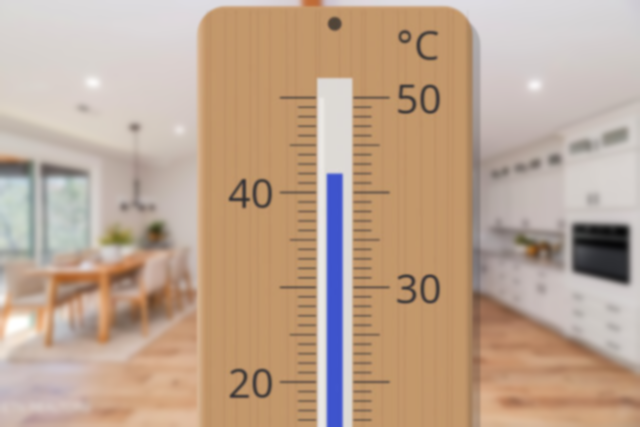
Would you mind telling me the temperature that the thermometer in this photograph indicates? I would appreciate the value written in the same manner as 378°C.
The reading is 42°C
